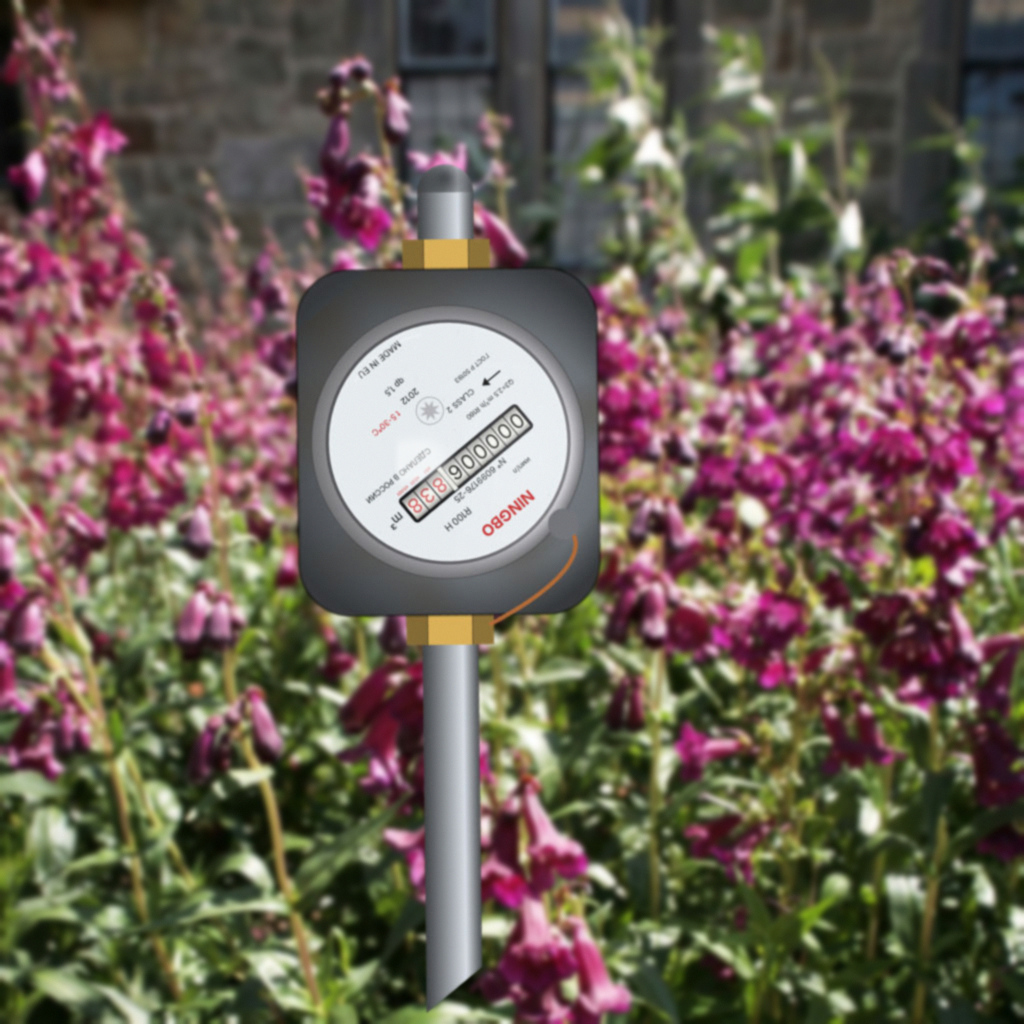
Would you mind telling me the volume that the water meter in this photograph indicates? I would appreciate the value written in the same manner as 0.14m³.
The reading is 6.838m³
